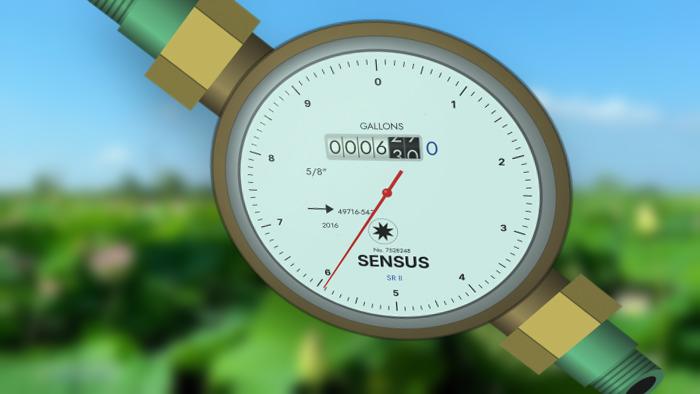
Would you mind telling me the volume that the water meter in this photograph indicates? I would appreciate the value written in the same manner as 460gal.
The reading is 6295.9gal
